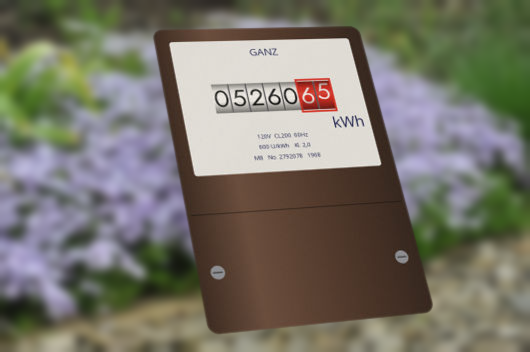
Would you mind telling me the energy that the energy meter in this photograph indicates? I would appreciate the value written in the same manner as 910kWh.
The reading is 5260.65kWh
